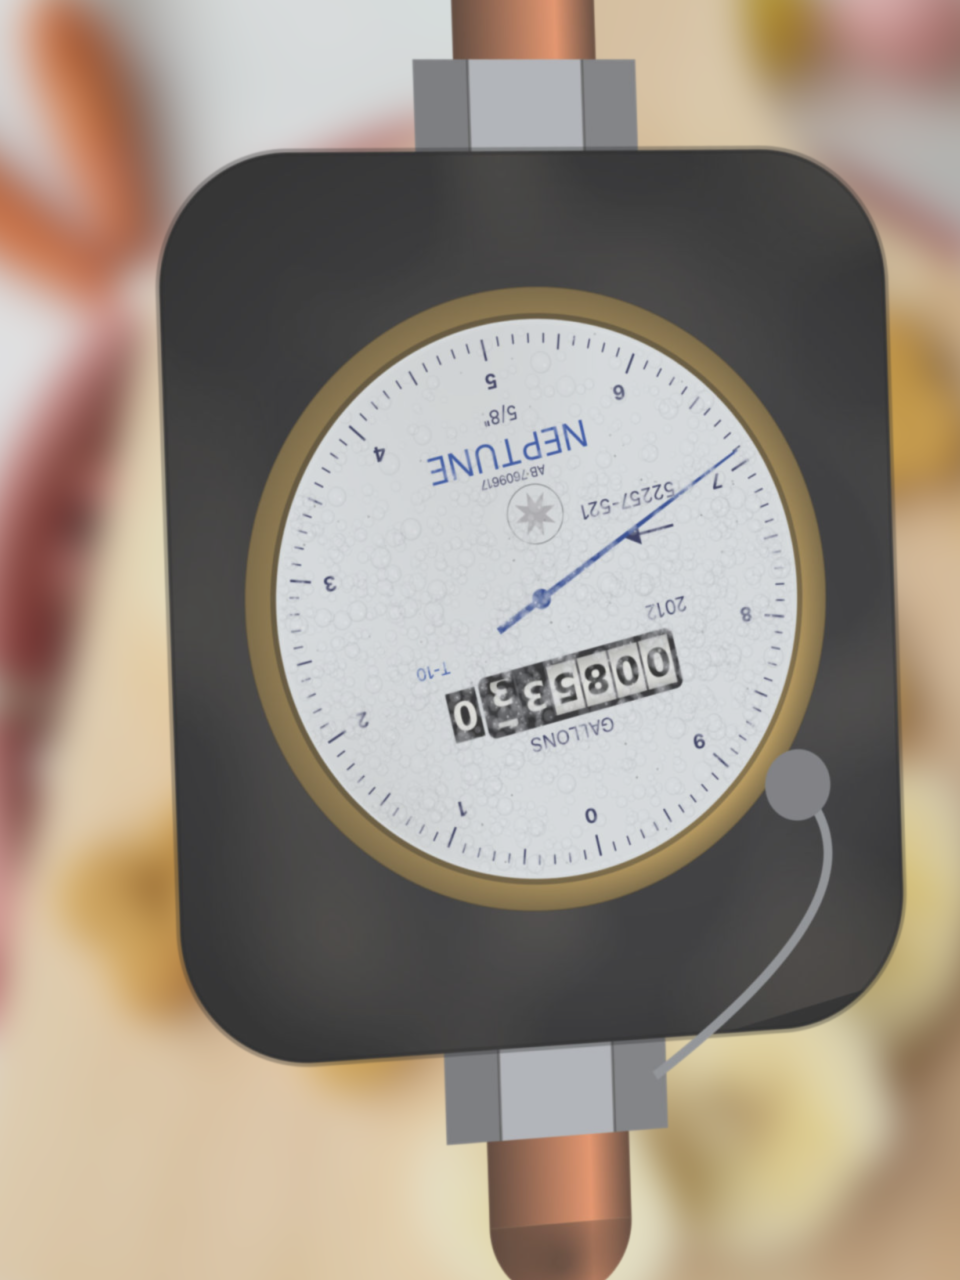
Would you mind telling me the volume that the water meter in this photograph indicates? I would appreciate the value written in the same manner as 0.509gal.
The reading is 85326.9gal
